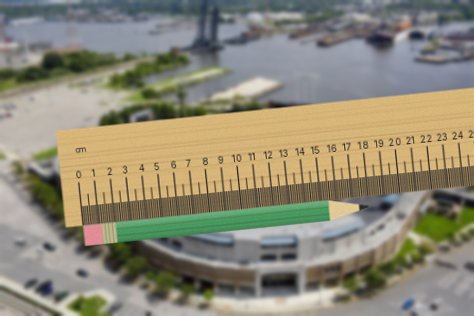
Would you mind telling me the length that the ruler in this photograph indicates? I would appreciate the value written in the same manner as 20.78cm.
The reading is 18cm
